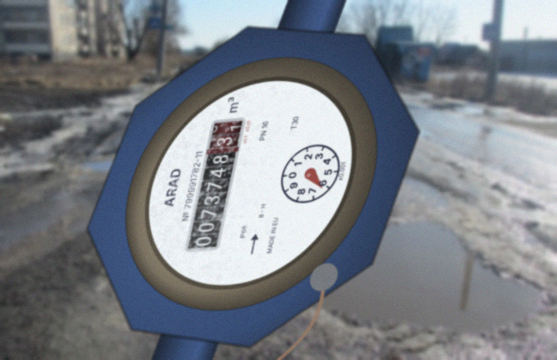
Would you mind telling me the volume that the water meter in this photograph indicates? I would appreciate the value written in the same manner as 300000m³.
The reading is 73748.306m³
